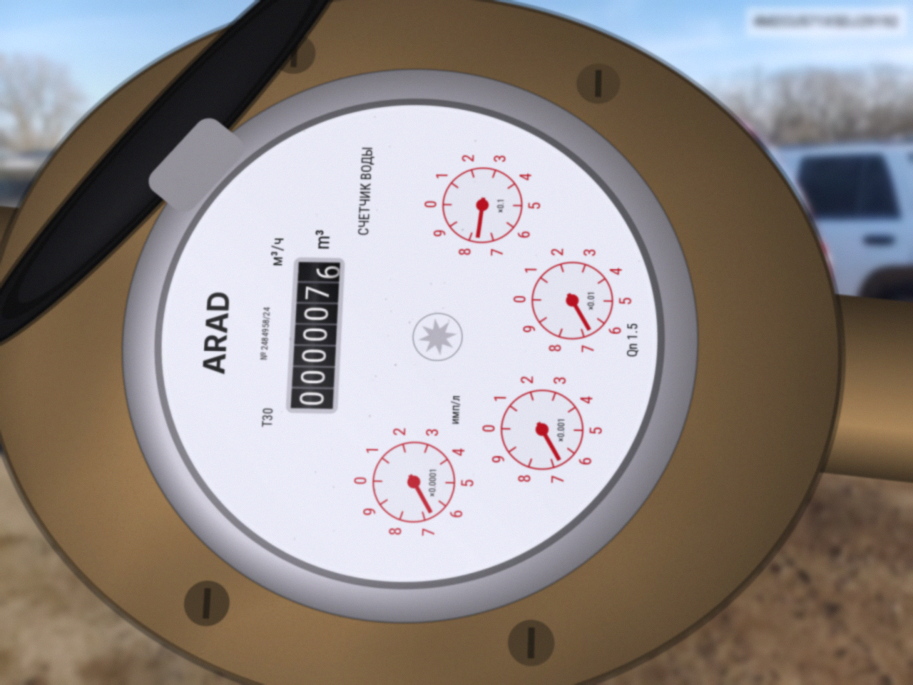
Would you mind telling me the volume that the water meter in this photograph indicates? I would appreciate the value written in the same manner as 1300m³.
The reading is 75.7666m³
